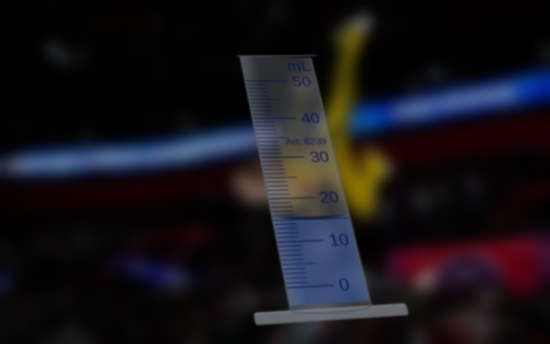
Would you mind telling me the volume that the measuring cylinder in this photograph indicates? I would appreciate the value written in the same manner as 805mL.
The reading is 15mL
